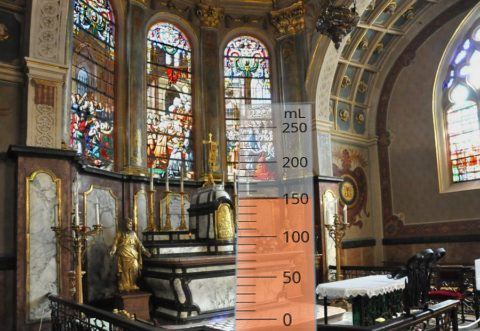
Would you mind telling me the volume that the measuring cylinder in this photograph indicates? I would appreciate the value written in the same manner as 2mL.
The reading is 150mL
